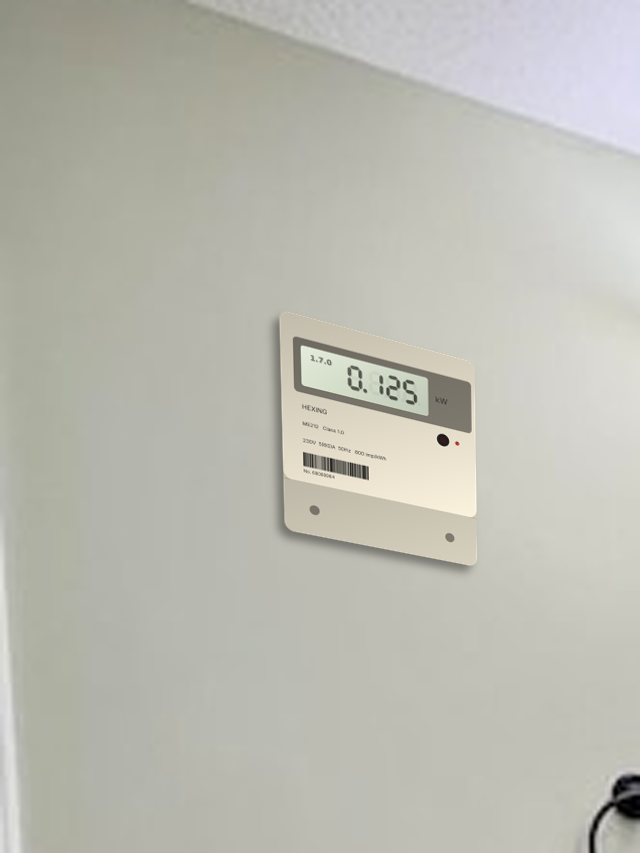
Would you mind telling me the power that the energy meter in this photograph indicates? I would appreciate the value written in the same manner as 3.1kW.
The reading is 0.125kW
